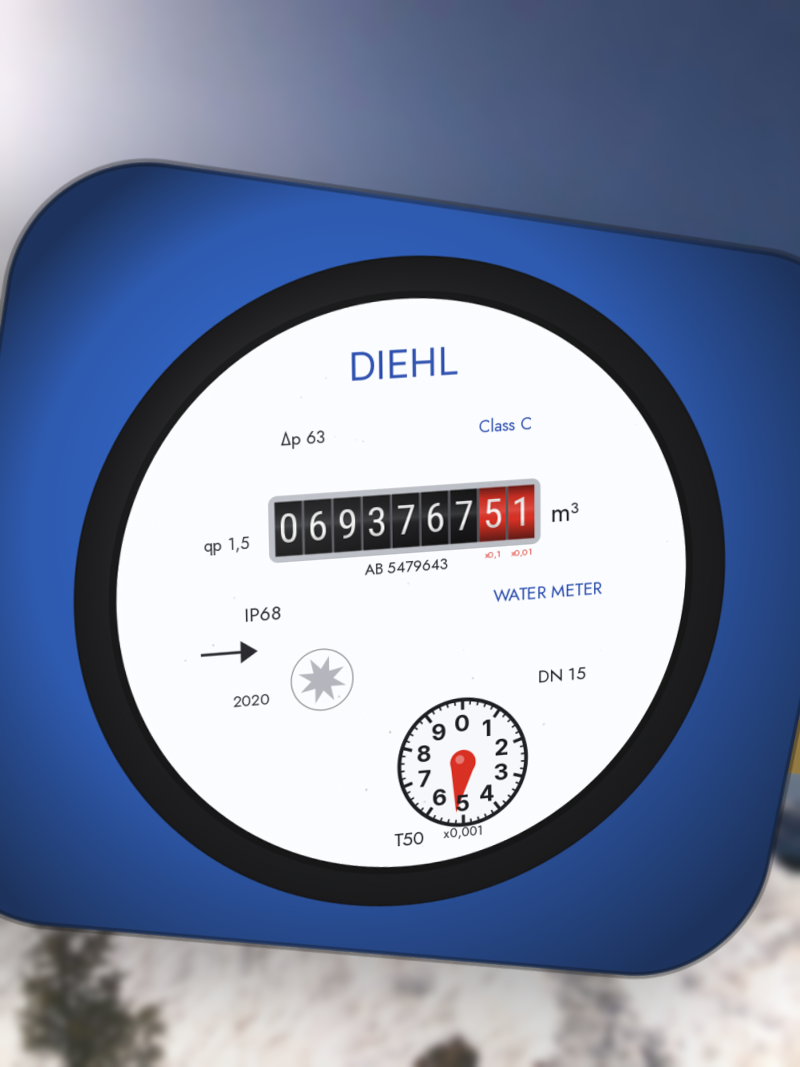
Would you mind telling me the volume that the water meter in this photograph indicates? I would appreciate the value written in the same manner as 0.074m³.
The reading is 693767.515m³
